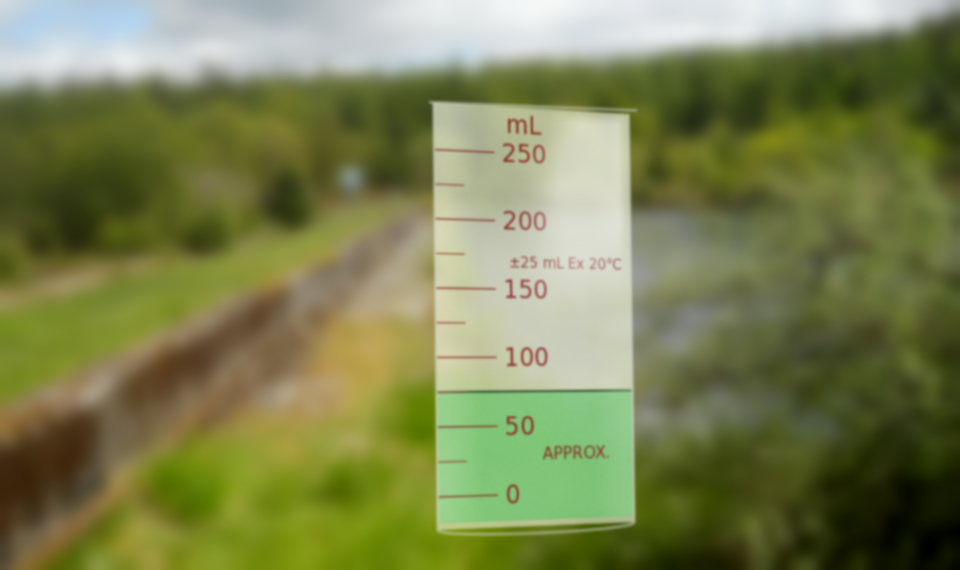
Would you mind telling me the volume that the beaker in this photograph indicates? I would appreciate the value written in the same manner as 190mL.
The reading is 75mL
